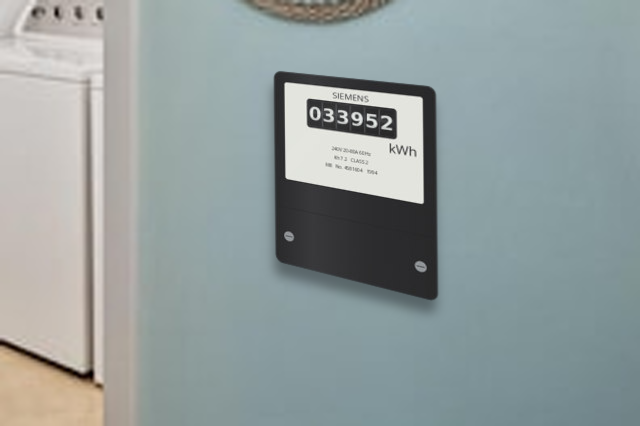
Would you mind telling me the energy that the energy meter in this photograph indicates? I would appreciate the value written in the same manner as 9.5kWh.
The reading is 33952kWh
